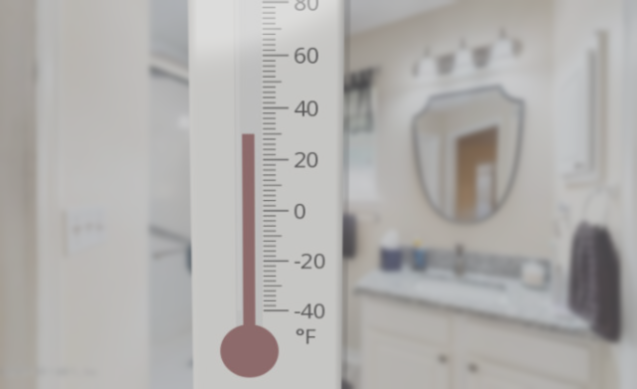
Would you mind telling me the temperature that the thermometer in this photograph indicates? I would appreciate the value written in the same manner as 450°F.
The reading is 30°F
